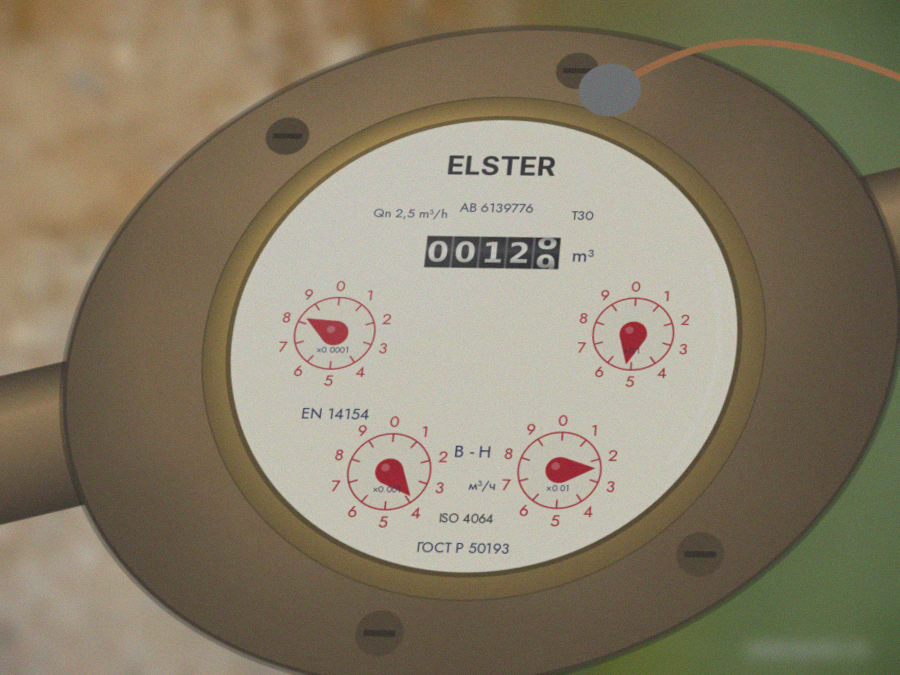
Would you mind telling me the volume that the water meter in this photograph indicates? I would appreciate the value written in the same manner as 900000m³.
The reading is 128.5238m³
